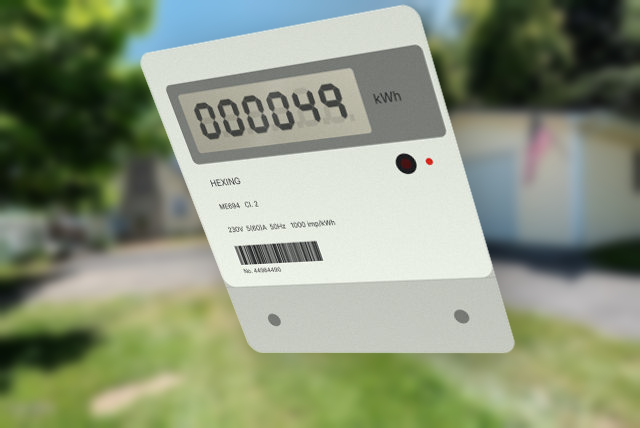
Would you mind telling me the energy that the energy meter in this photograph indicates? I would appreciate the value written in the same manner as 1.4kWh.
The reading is 49kWh
